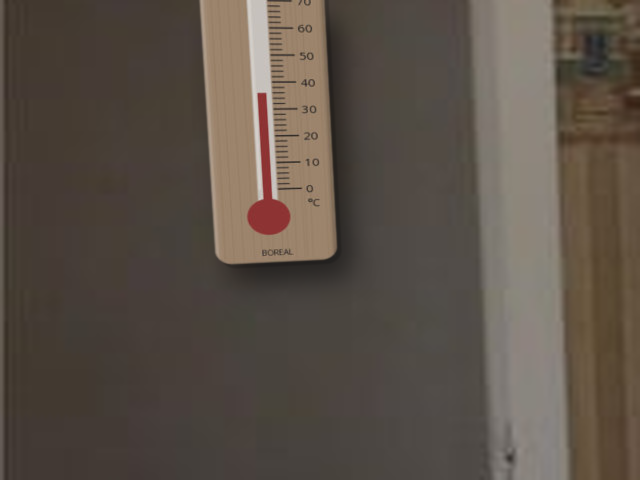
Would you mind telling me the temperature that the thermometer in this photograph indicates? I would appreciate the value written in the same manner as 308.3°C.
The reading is 36°C
